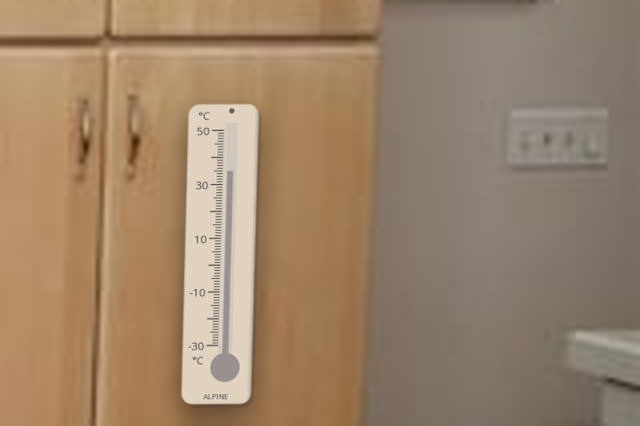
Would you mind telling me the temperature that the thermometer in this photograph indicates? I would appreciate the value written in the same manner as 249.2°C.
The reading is 35°C
